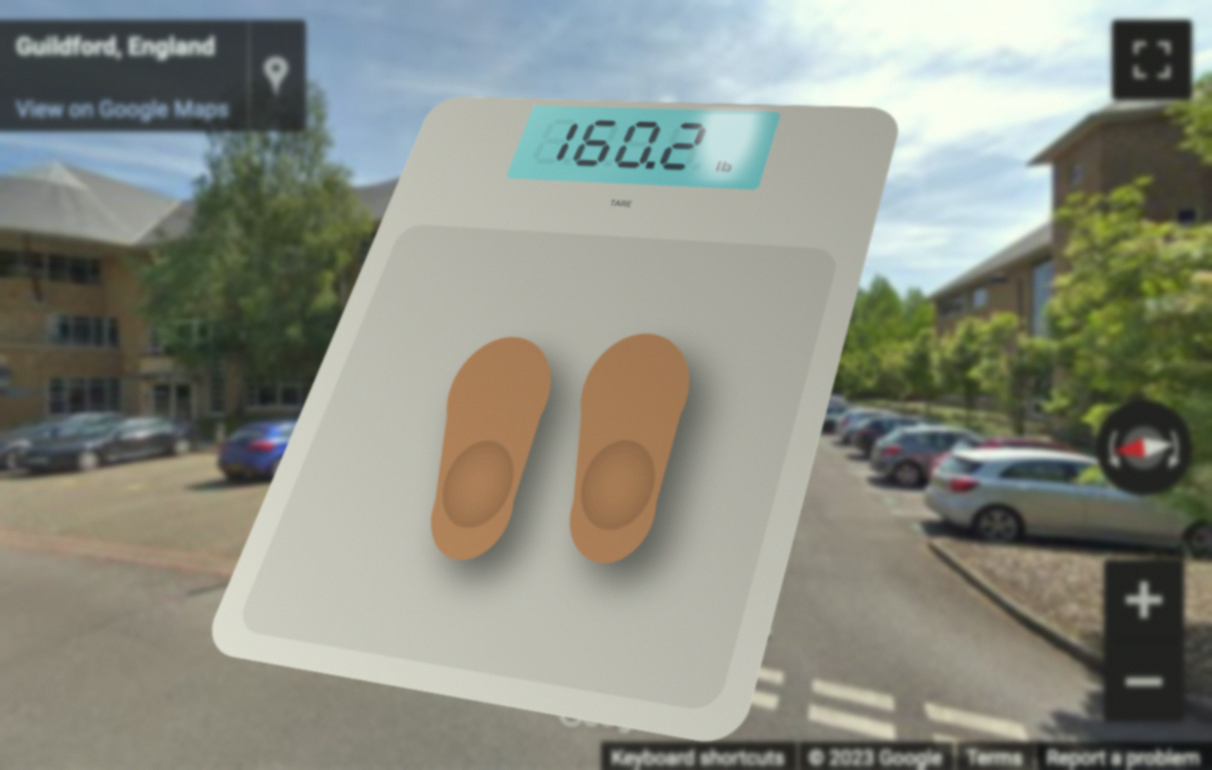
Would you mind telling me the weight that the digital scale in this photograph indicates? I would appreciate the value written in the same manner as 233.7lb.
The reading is 160.2lb
